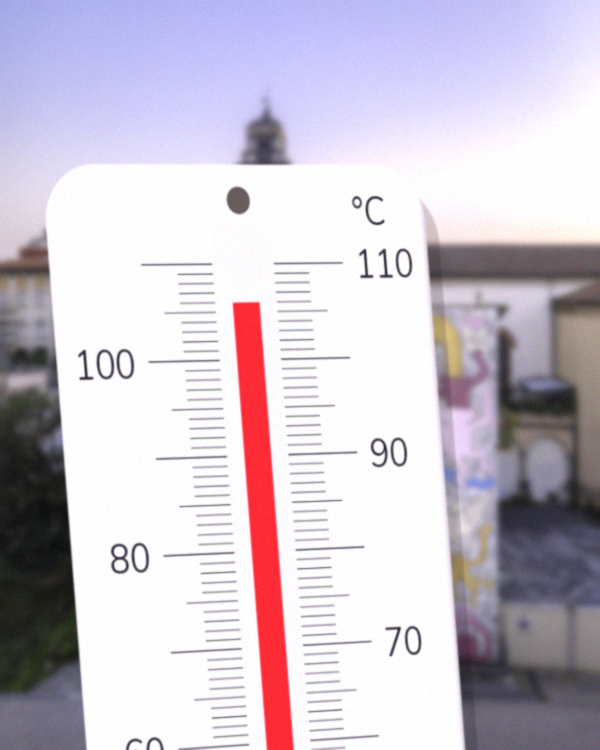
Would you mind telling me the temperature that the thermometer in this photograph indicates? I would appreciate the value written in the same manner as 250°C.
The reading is 106°C
